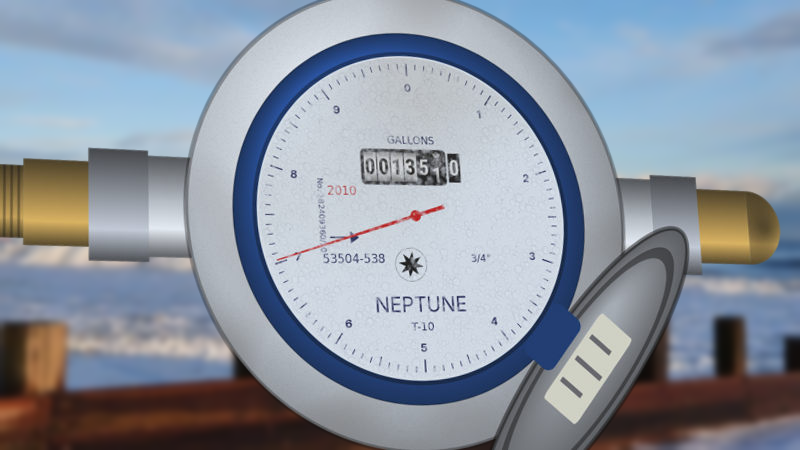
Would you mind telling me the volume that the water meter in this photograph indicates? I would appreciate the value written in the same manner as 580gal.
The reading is 13507.0gal
